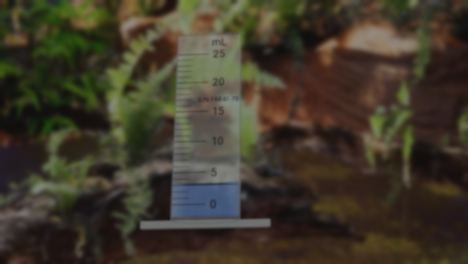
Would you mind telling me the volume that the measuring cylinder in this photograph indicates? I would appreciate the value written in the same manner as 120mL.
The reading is 3mL
